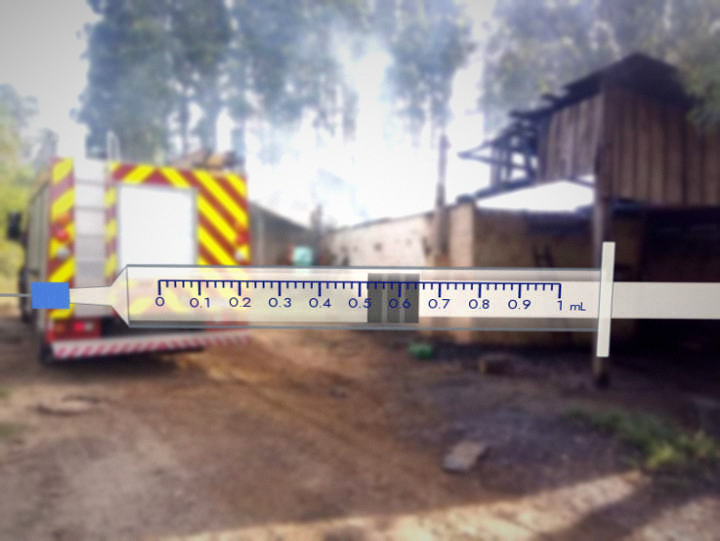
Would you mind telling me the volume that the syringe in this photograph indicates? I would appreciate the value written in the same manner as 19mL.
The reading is 0.52mL
